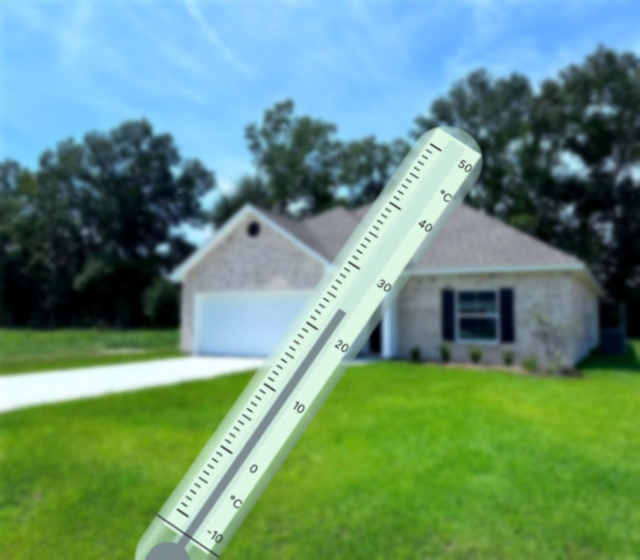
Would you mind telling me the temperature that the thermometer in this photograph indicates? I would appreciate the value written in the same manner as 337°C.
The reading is 24°C
